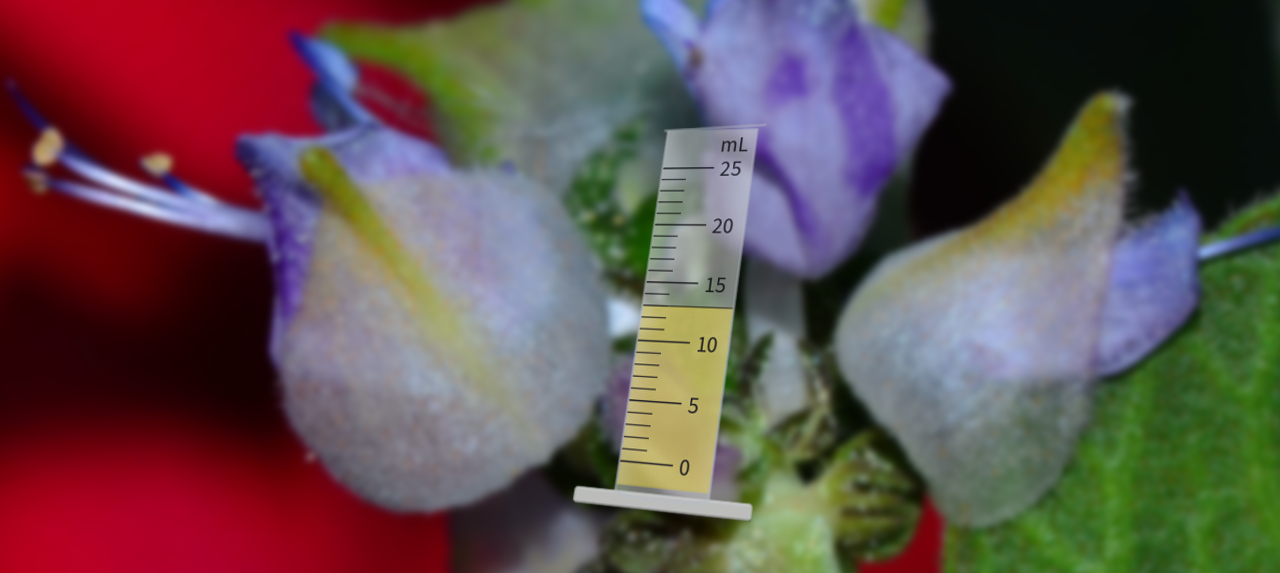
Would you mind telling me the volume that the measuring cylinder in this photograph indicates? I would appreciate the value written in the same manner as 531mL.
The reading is 13mL
